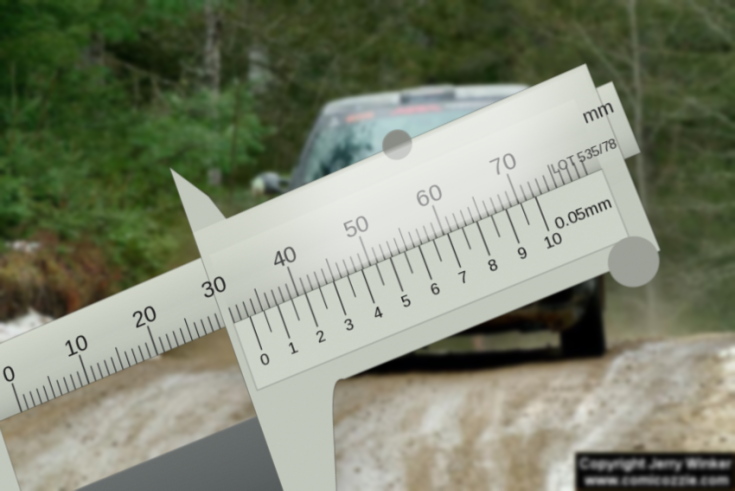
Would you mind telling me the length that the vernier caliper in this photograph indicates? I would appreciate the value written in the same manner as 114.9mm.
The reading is 33.2mm
